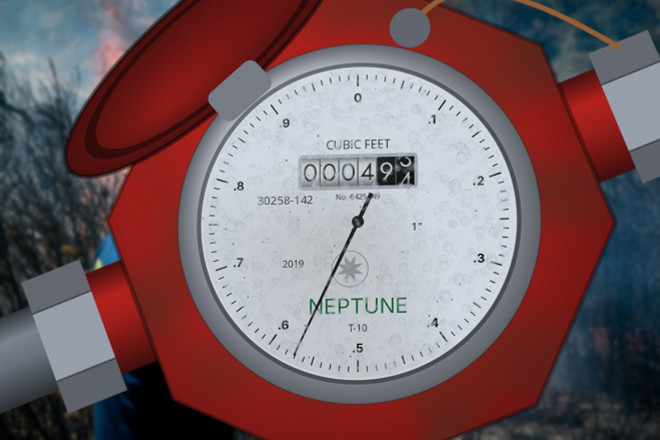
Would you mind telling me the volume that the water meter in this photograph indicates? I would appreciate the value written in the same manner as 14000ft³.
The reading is 493.57ft³
